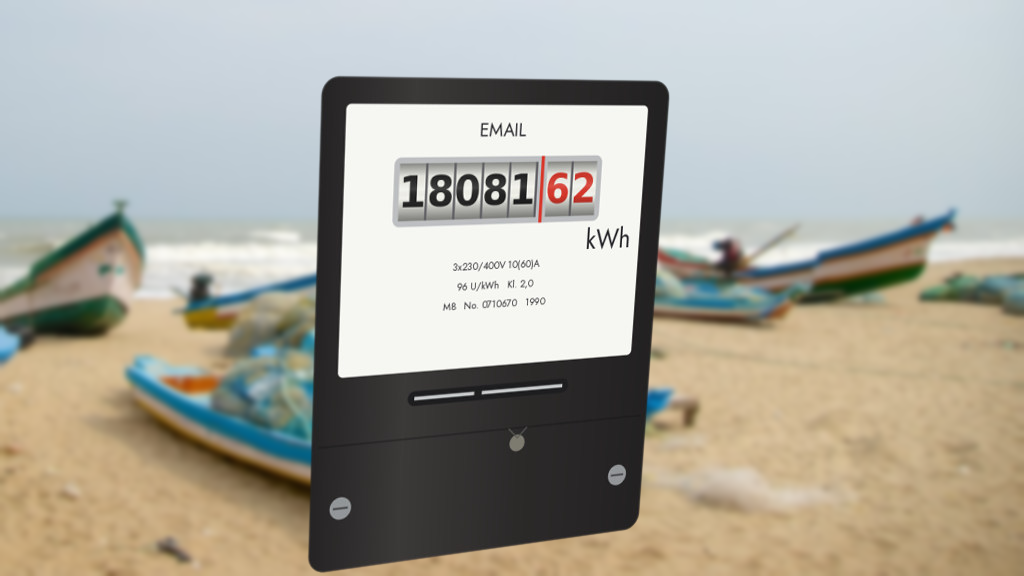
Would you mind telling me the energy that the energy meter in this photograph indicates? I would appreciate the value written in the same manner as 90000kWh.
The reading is 18081.62kWh
